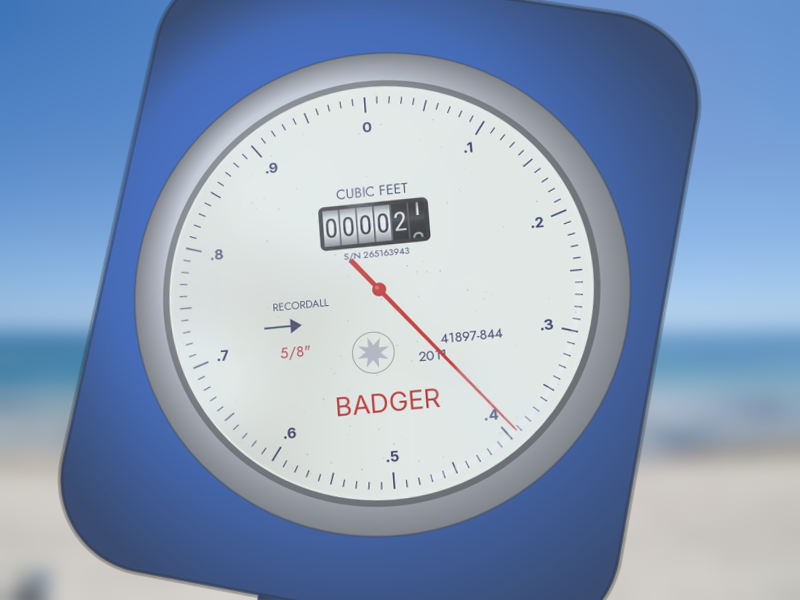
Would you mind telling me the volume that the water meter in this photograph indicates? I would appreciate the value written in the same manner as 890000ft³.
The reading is 21.39ft³
